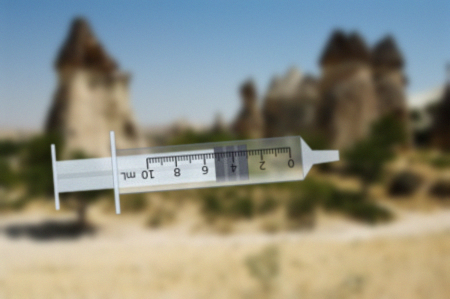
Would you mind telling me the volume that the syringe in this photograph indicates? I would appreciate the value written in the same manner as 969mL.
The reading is 3mL
